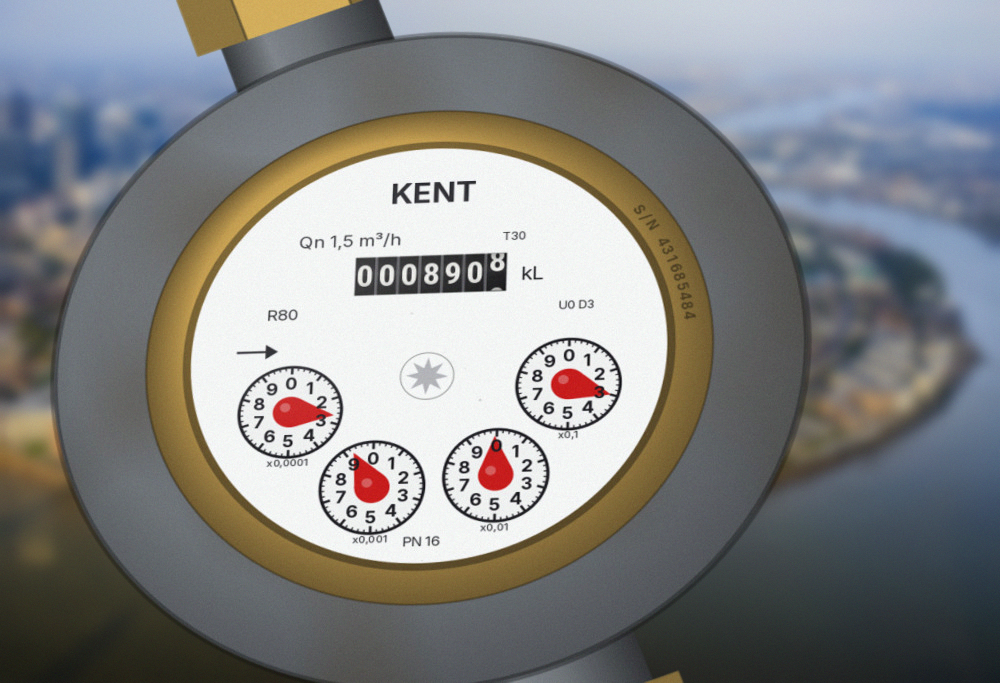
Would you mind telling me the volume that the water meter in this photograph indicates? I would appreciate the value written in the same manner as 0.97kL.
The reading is 8908.2992kL
